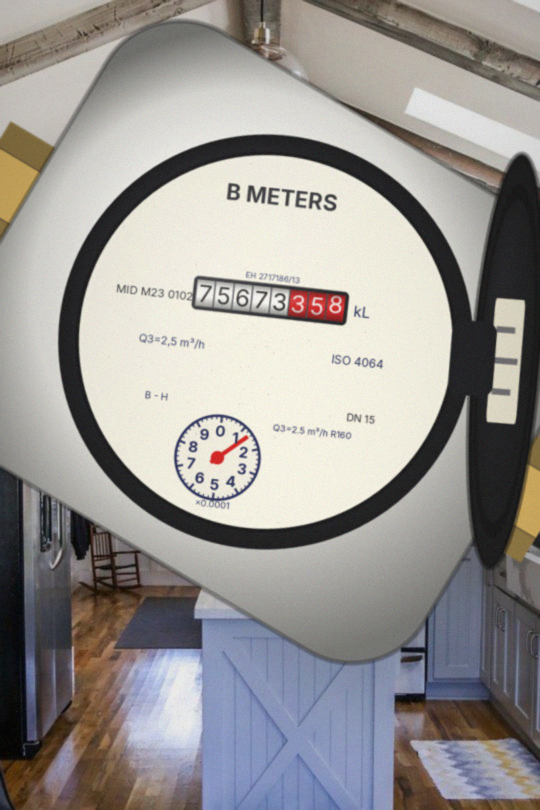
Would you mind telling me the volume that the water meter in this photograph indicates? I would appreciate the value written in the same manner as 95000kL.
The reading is 75673.3581kL
